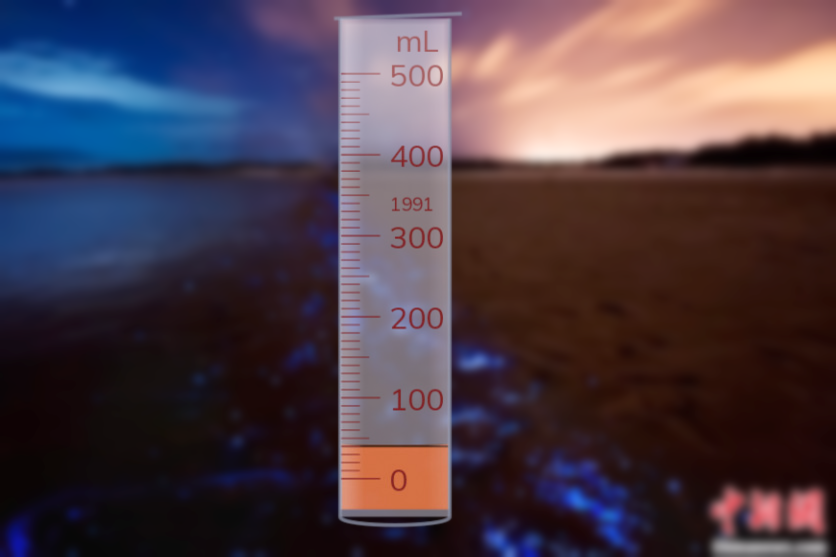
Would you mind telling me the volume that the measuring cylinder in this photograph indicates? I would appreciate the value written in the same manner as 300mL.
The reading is 40mL
